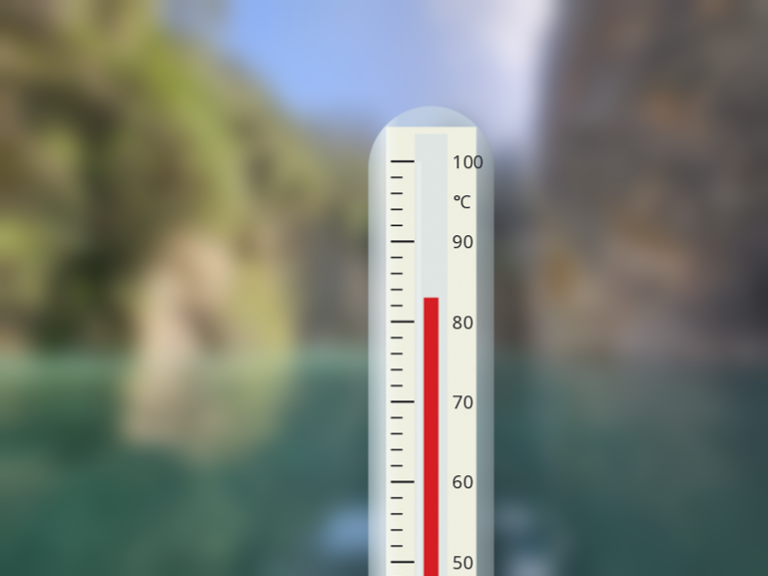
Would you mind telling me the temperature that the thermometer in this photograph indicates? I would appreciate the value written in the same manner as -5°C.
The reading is 83°C
